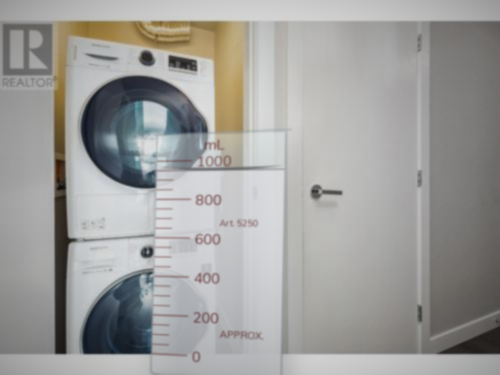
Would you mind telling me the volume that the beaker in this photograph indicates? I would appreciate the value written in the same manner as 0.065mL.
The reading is 950mL
